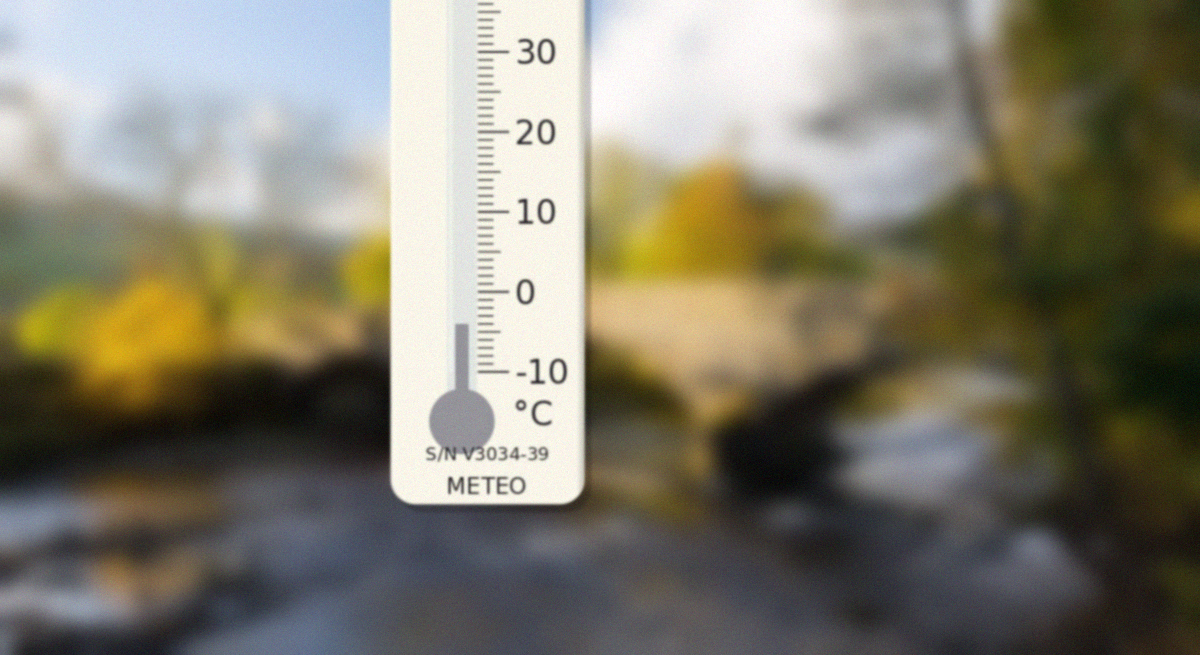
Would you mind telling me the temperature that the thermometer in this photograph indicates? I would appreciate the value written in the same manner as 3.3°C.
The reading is -4°C
